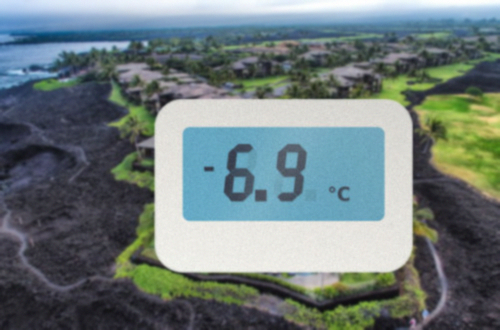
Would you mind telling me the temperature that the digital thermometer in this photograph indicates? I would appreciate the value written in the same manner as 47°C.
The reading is -6.9°C
